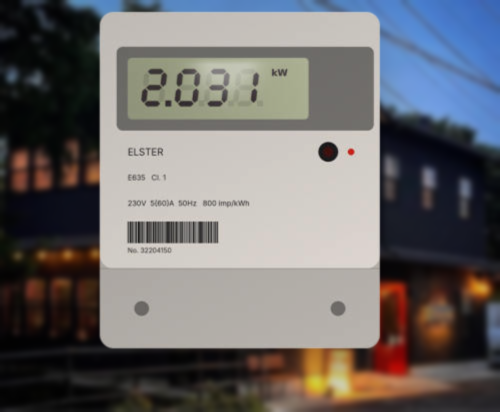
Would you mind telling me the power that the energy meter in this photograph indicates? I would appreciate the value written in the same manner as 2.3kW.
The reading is 2.031kW
